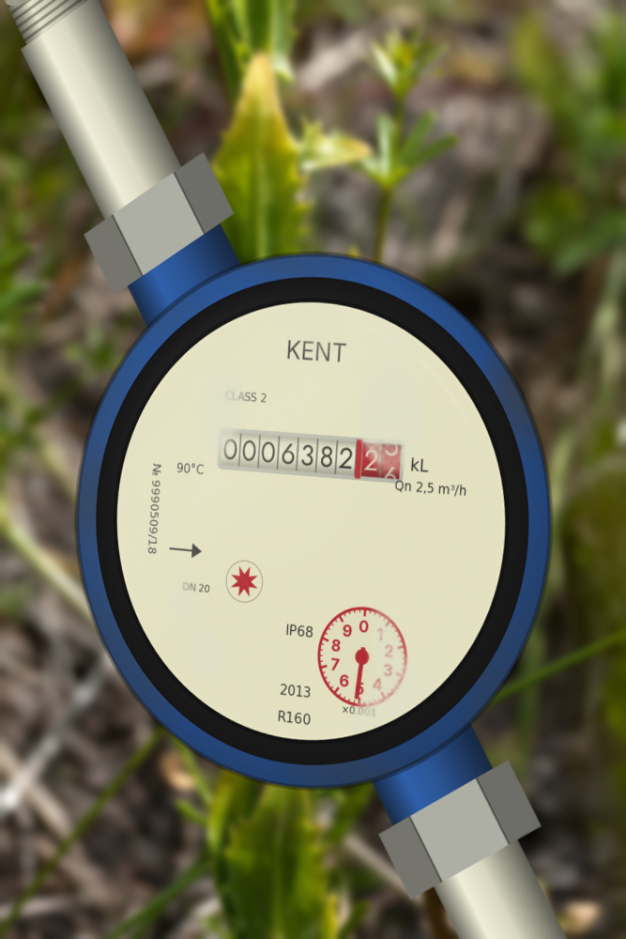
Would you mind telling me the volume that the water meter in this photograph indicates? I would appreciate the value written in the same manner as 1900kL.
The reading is 6382.255kL
